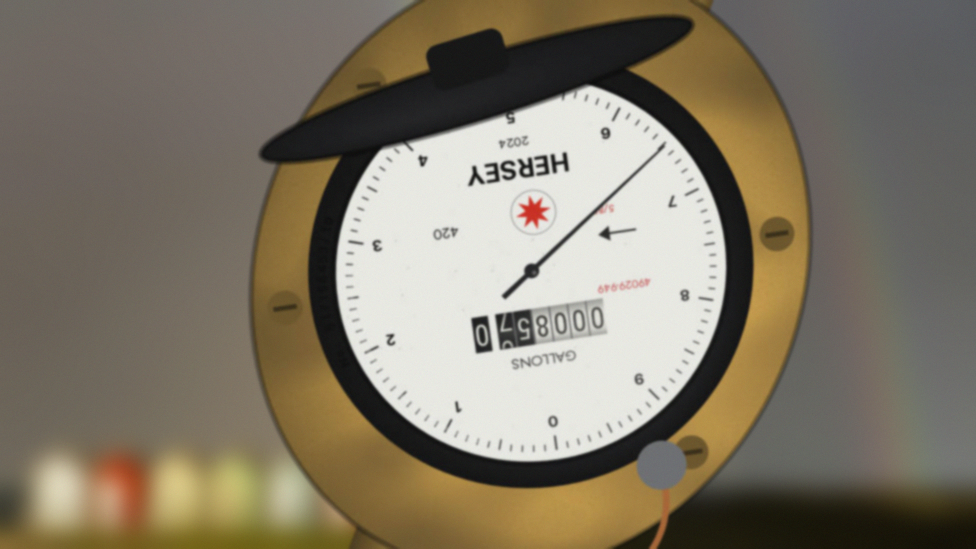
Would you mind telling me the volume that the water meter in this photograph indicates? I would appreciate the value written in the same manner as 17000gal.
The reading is 8566.5gal
